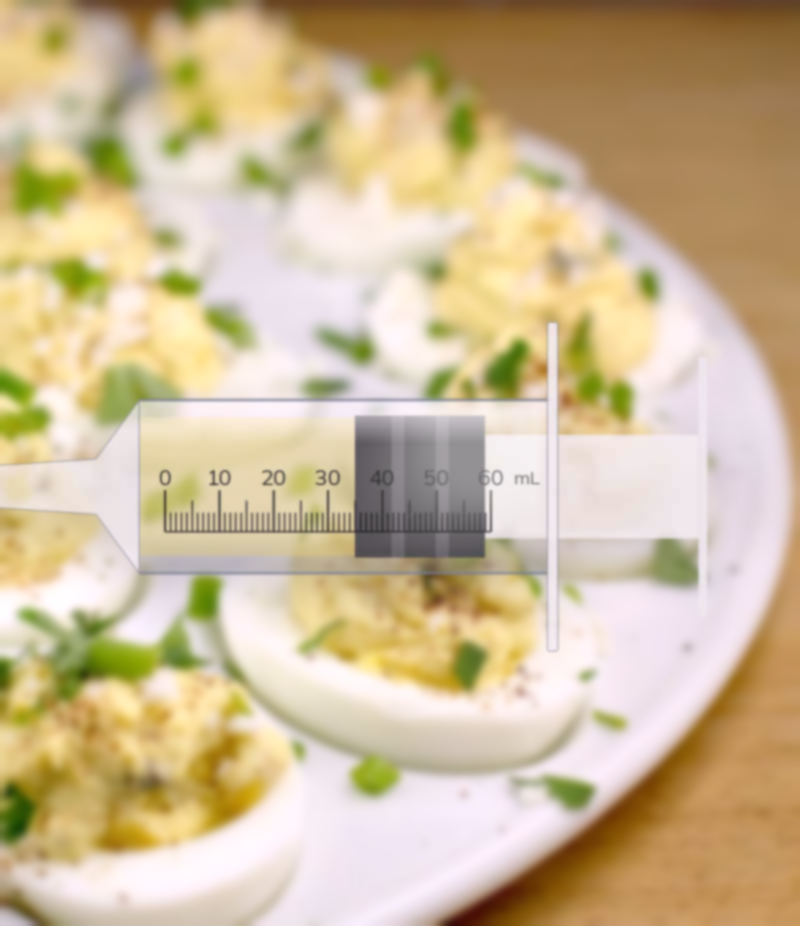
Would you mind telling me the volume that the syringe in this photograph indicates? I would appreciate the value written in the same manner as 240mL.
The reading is 35mL
